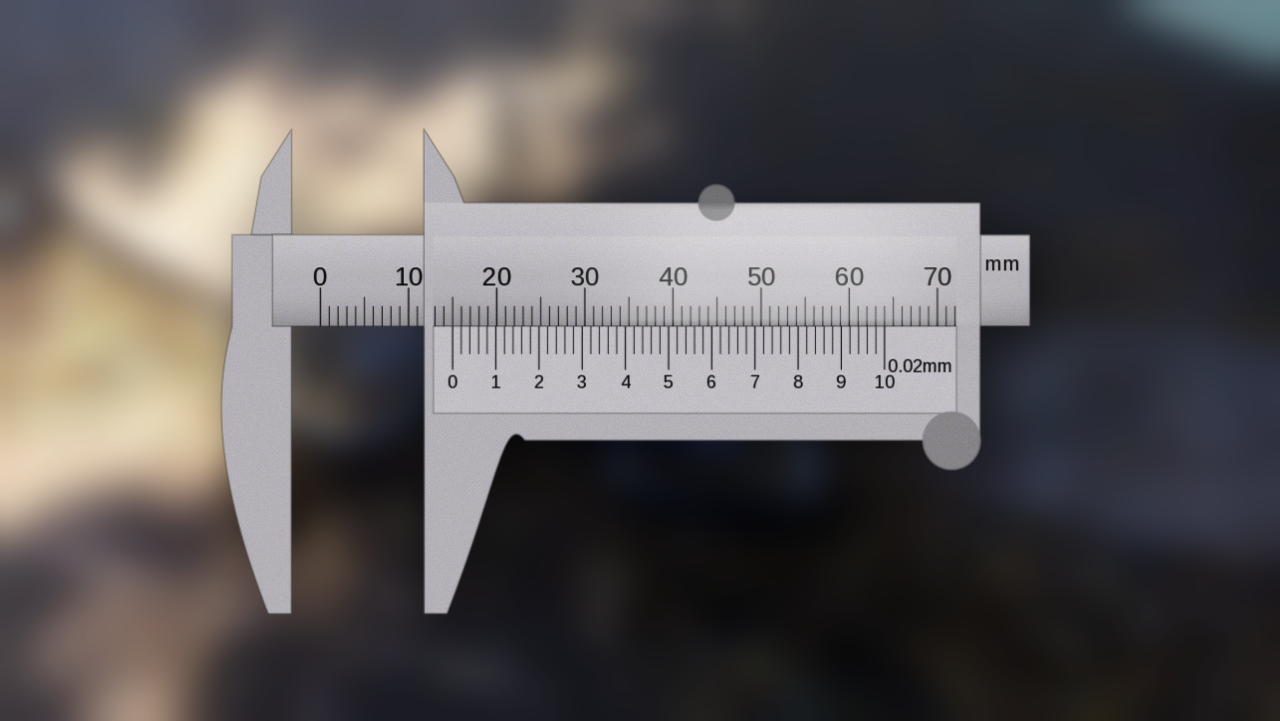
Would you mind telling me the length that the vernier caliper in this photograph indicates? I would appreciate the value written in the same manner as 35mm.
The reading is 15.0mm
